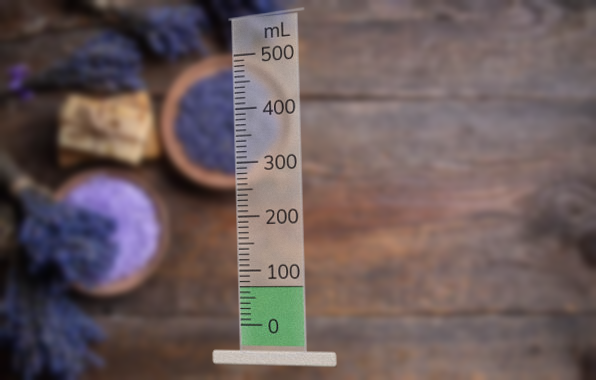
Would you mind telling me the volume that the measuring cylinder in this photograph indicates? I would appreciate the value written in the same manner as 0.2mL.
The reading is 70mL
